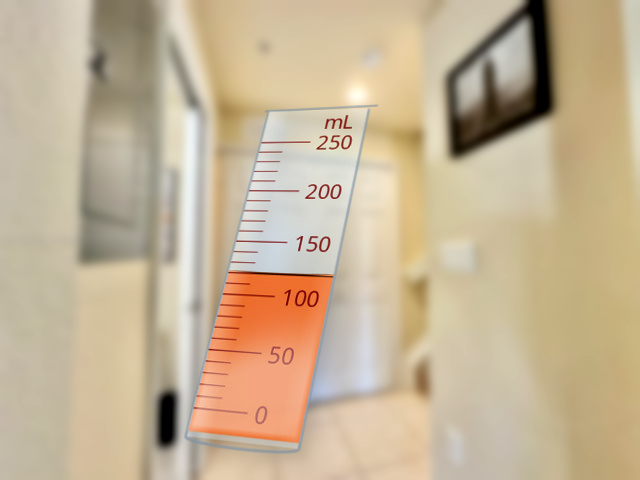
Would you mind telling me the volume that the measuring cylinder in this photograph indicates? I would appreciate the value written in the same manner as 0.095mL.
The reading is 120mL
